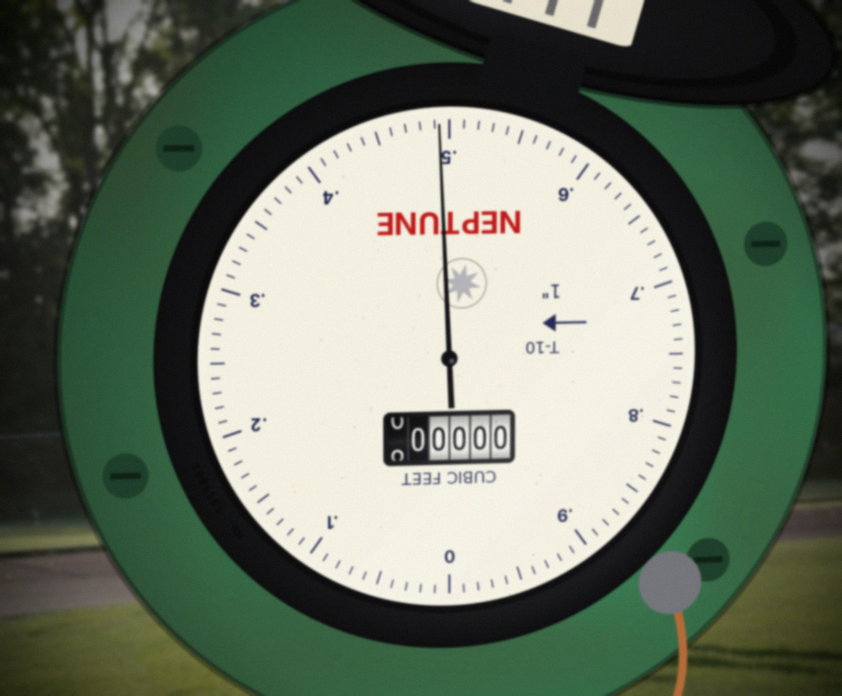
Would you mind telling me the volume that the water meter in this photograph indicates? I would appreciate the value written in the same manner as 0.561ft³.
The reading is 8.49ft³
